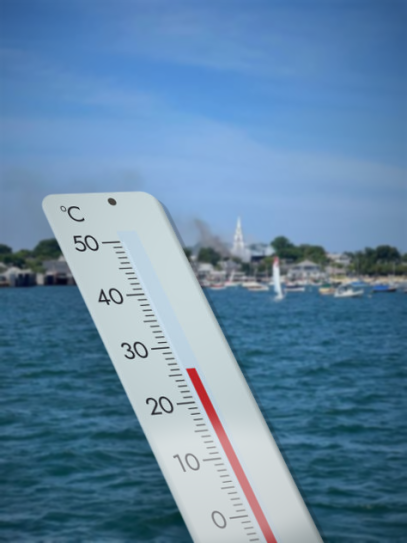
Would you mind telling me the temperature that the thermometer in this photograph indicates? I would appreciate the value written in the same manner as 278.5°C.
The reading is 26°C
